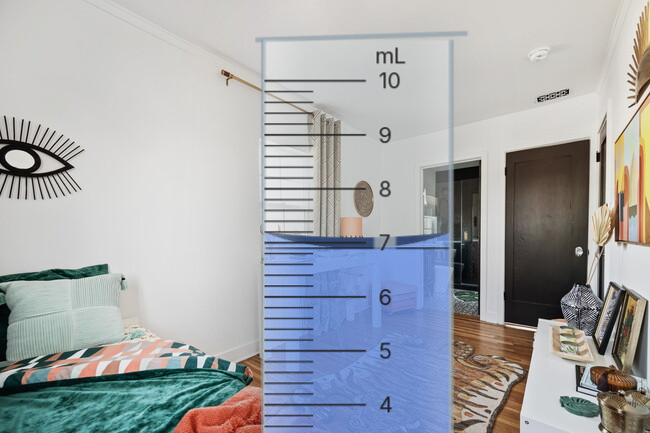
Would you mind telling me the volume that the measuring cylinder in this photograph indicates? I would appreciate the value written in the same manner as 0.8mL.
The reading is 6.9mL
